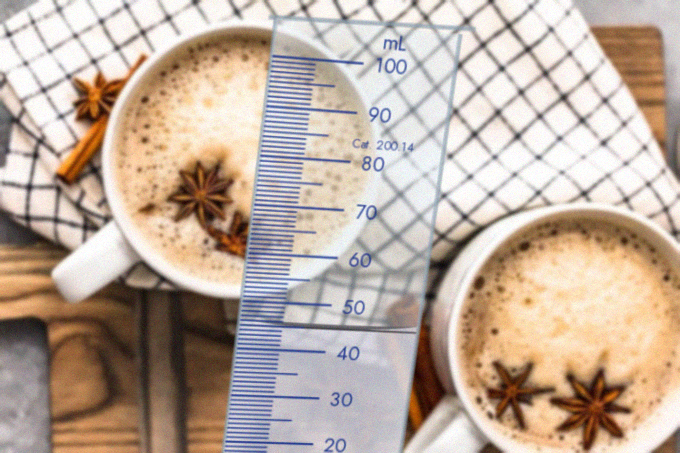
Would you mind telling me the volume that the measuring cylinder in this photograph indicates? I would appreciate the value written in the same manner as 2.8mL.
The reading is 45mL
